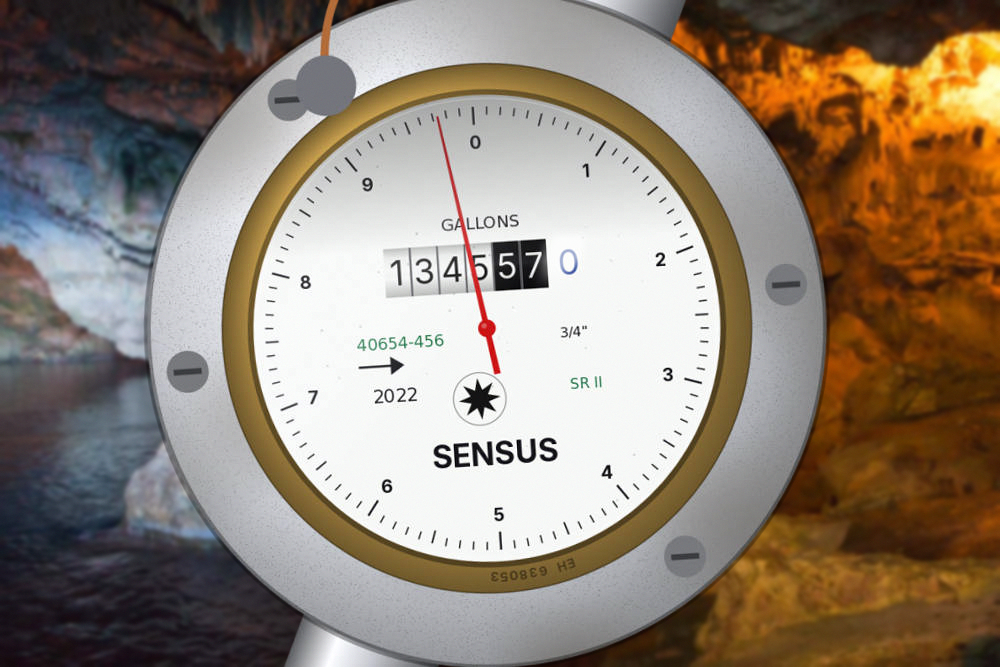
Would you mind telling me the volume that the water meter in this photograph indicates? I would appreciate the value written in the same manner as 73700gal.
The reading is 1345569.7gal
